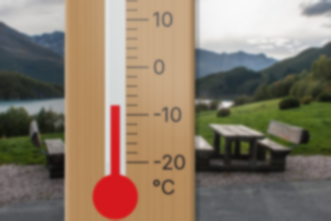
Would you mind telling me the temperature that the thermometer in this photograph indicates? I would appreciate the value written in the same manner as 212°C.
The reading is -8°C
